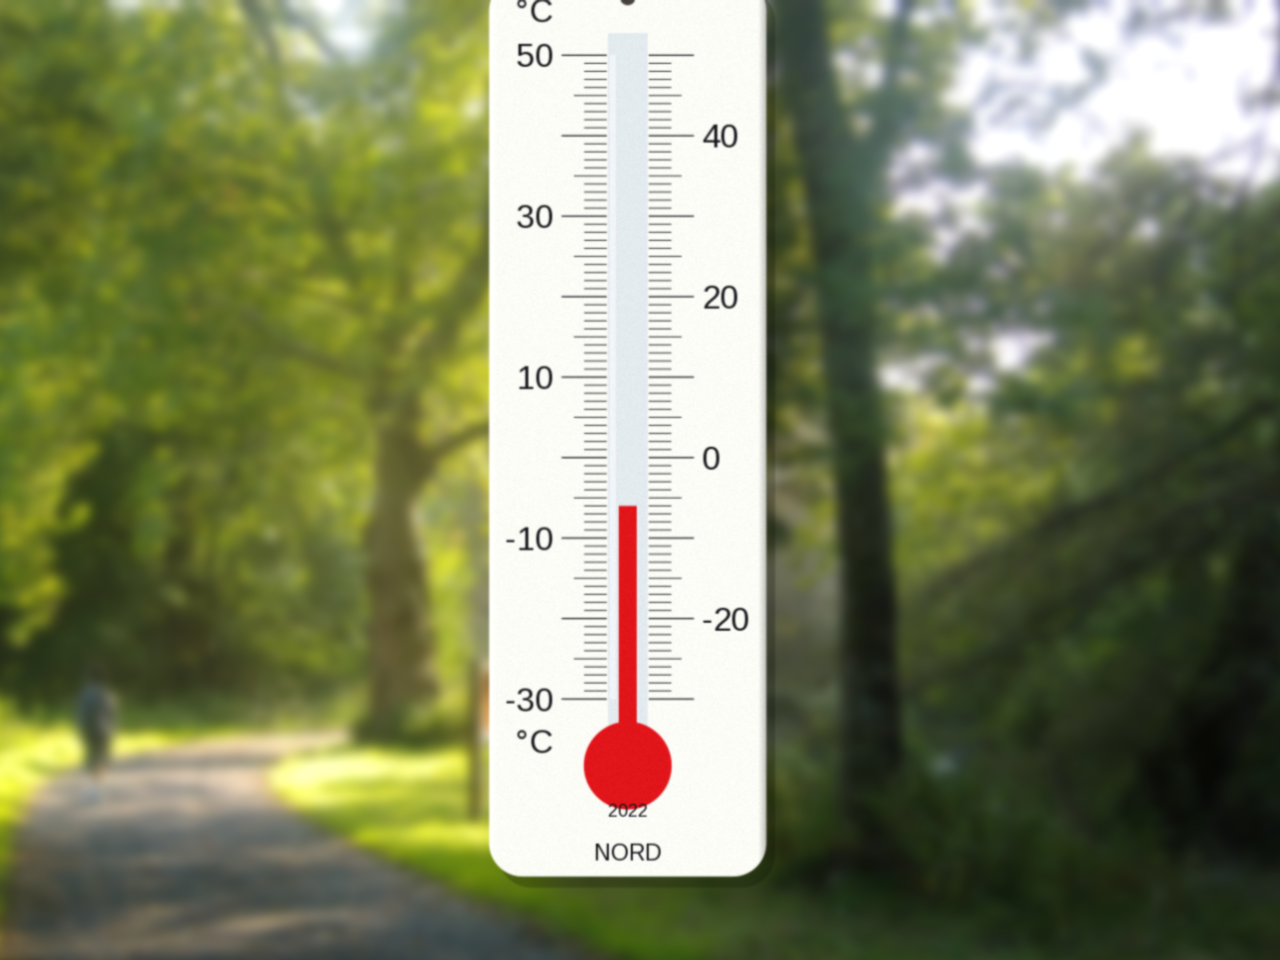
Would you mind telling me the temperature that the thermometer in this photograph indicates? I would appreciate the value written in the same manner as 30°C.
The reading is -6°C
